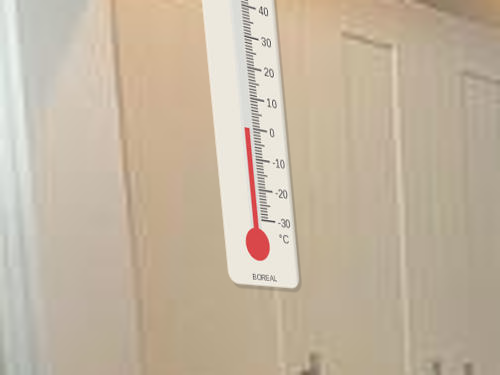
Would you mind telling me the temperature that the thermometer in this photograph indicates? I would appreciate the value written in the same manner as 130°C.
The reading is 0°C
